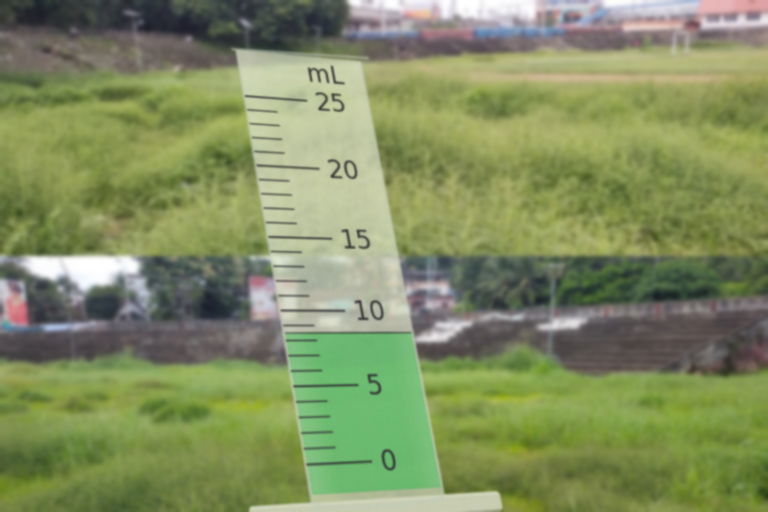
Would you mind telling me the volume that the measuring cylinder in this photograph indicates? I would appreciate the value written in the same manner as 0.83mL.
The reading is 8.5mL
